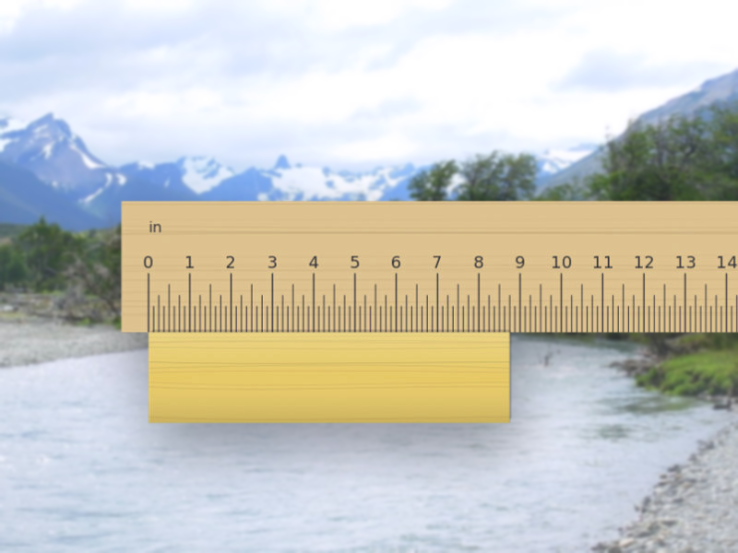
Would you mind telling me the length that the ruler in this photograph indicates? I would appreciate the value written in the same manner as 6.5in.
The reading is 8.75in
